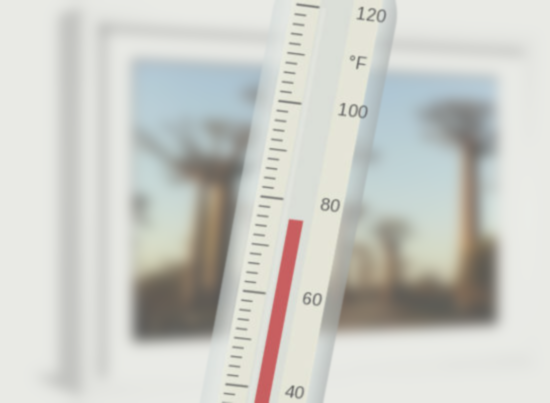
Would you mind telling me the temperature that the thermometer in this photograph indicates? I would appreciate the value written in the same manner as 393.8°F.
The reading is 76°F
